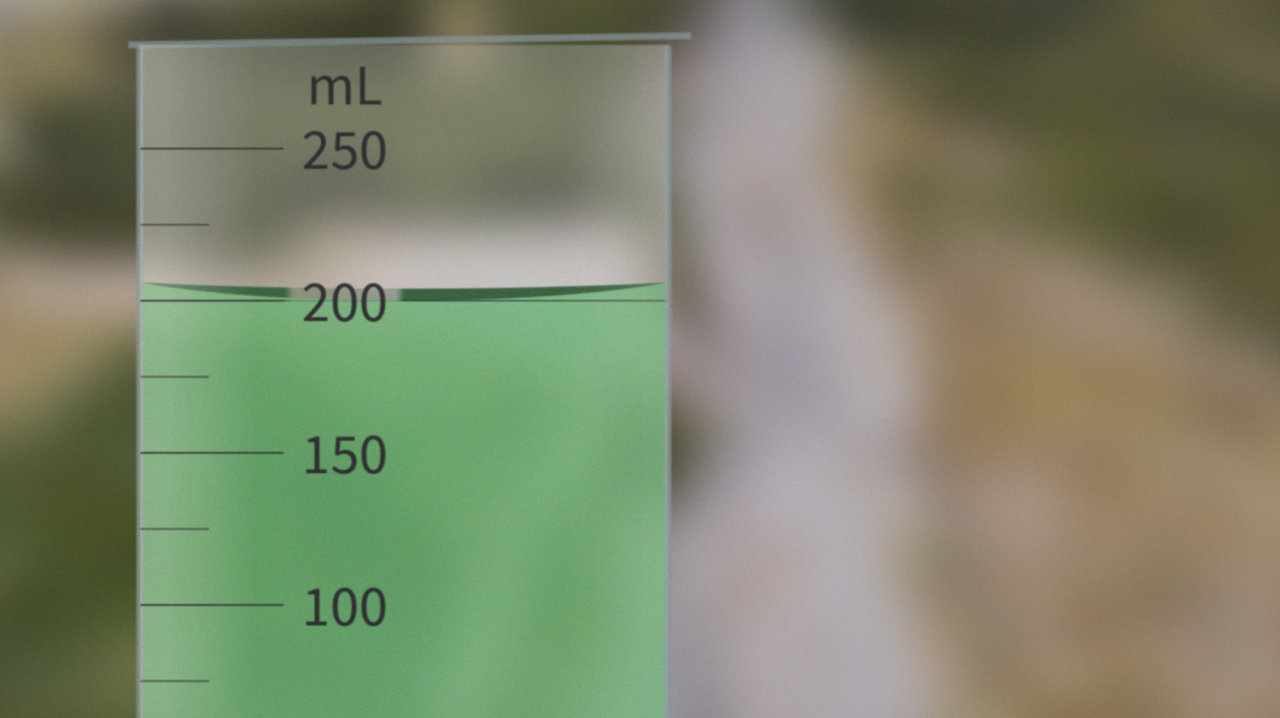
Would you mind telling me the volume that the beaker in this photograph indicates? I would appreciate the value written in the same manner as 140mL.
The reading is 200mL
